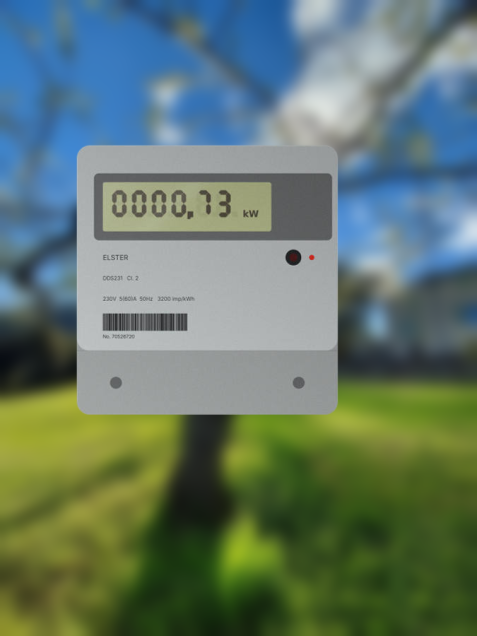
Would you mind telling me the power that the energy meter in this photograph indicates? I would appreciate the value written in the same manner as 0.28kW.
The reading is 0.73kW
